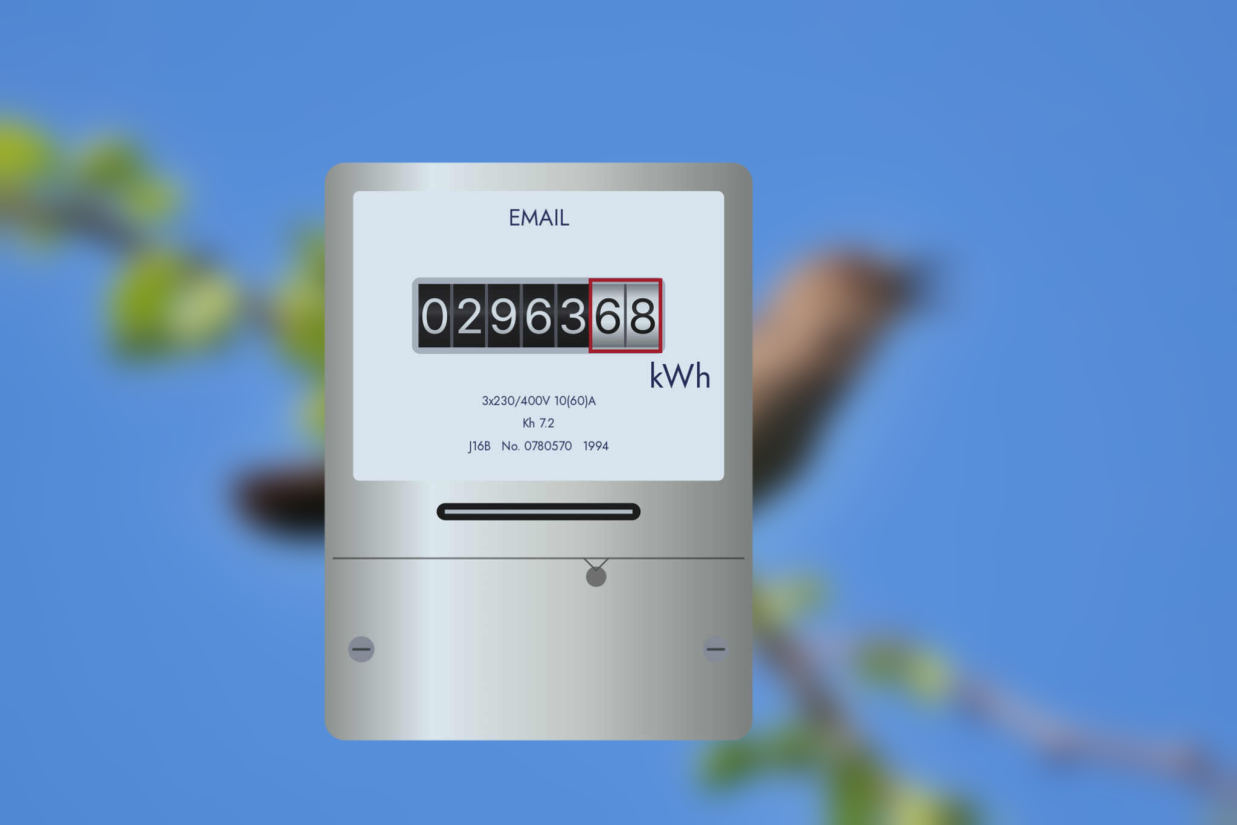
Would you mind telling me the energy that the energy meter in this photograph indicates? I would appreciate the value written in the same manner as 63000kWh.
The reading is 2963.68kWh
